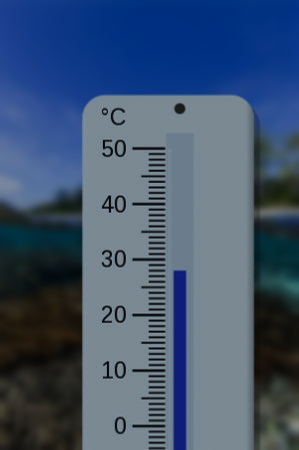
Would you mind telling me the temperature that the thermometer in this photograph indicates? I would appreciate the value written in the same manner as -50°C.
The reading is 28°C
